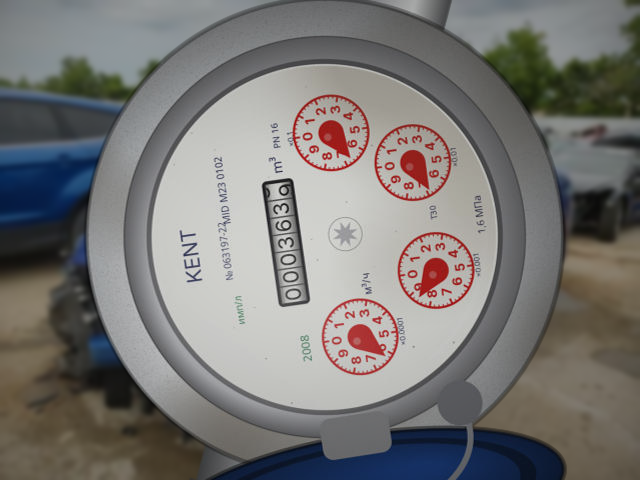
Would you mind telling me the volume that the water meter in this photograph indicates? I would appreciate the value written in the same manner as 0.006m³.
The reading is 3638.6686m³
